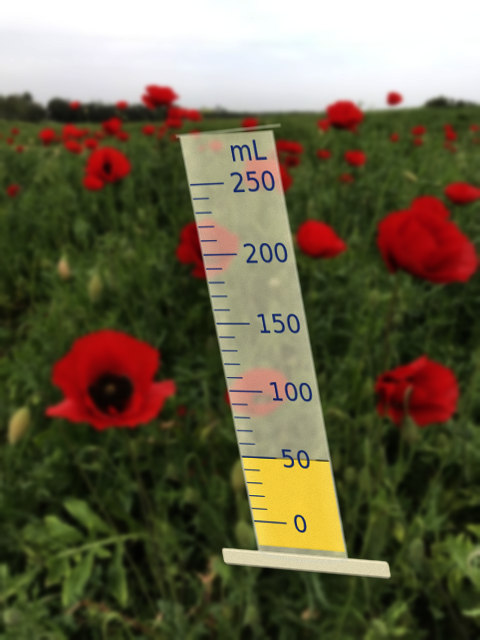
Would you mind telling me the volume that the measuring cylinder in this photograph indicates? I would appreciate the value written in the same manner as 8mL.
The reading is 50mL
